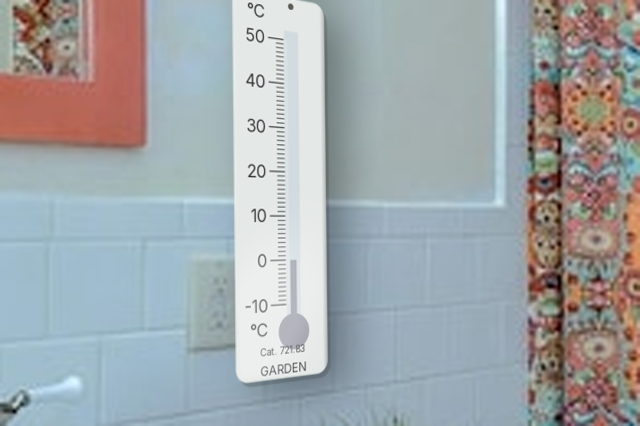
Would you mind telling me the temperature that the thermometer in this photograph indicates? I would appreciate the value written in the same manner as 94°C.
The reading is 0°C
